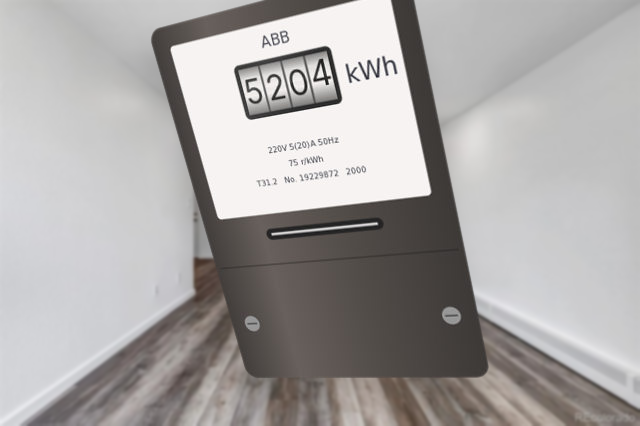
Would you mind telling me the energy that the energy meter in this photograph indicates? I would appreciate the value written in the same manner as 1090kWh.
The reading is 5204kWh
